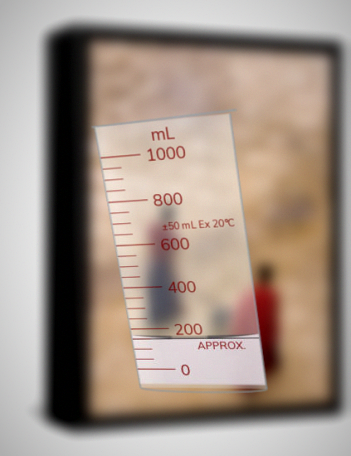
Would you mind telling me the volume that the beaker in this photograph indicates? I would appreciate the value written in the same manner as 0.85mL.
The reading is 150mL
